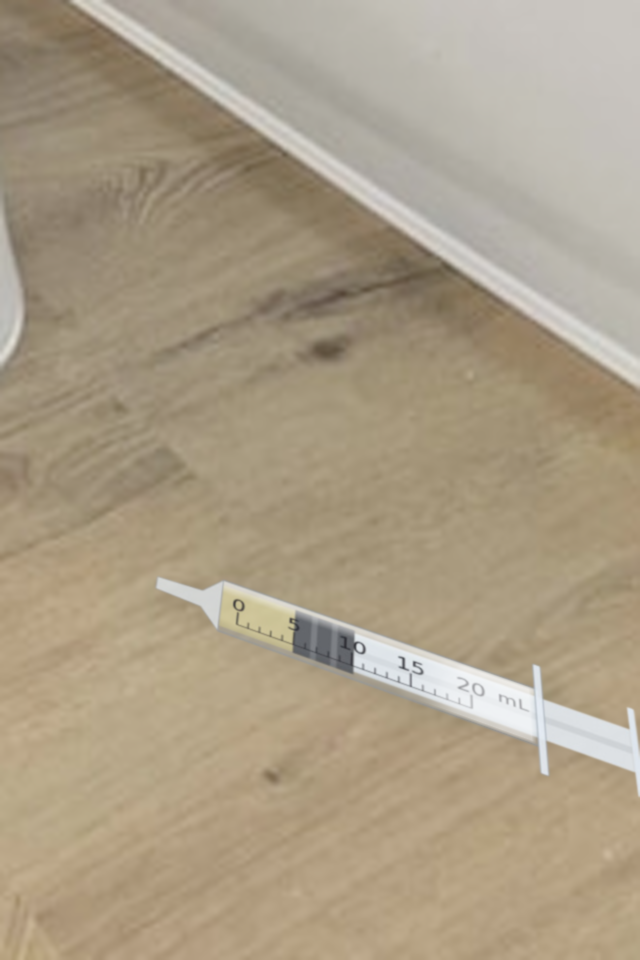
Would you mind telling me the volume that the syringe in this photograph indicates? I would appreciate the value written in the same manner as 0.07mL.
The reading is 5mL
